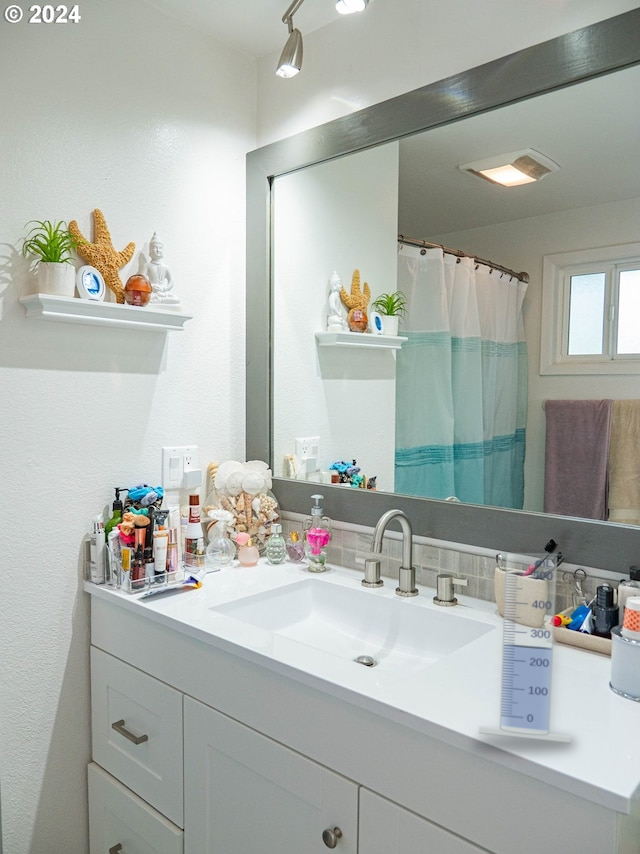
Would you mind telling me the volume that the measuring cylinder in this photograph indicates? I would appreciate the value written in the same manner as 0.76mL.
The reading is 250mL
